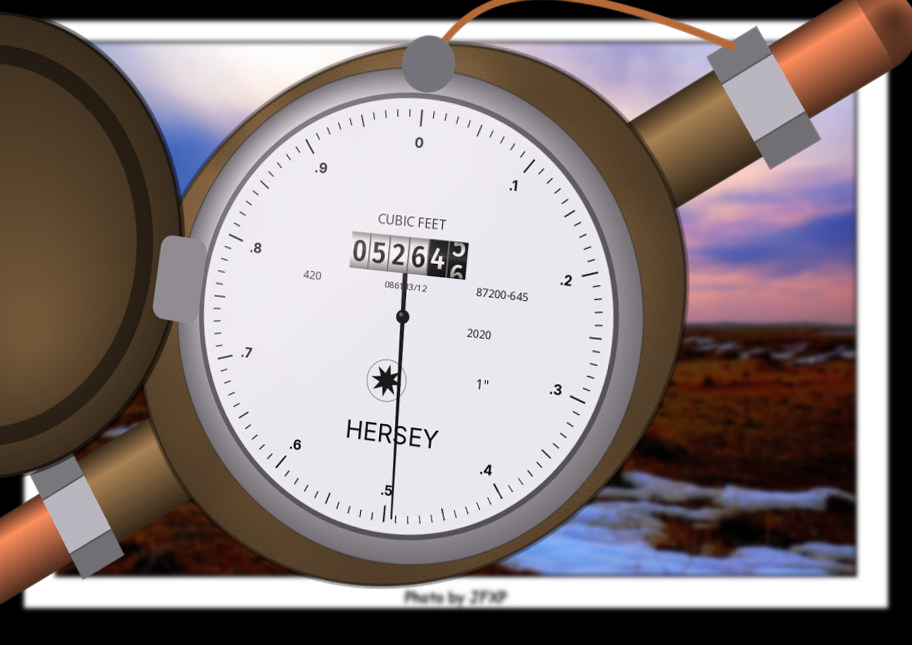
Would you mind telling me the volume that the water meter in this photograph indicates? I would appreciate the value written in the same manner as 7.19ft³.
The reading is 52645.49ft³
